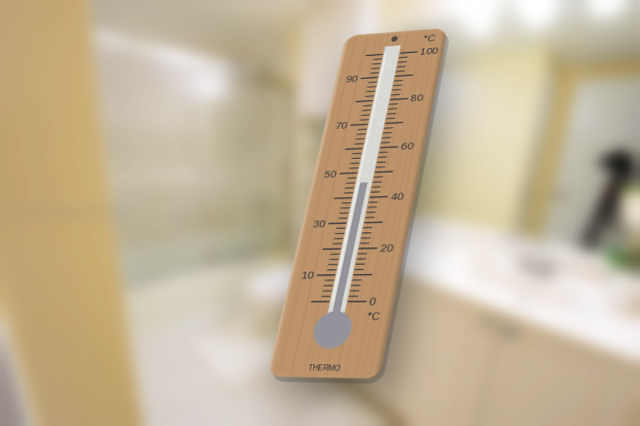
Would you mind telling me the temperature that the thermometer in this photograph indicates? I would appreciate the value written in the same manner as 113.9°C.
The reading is 46°C
